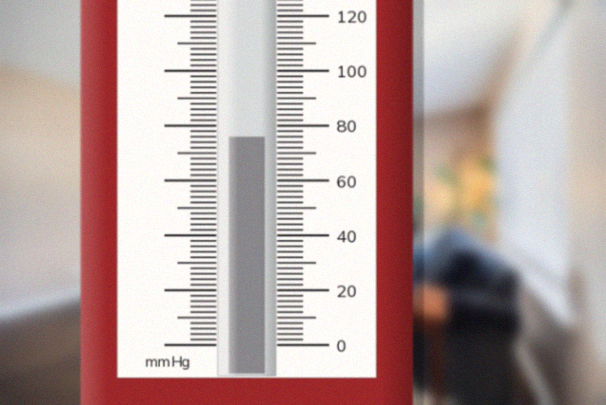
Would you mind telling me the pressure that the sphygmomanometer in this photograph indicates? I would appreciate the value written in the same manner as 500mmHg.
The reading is 76mmHg
